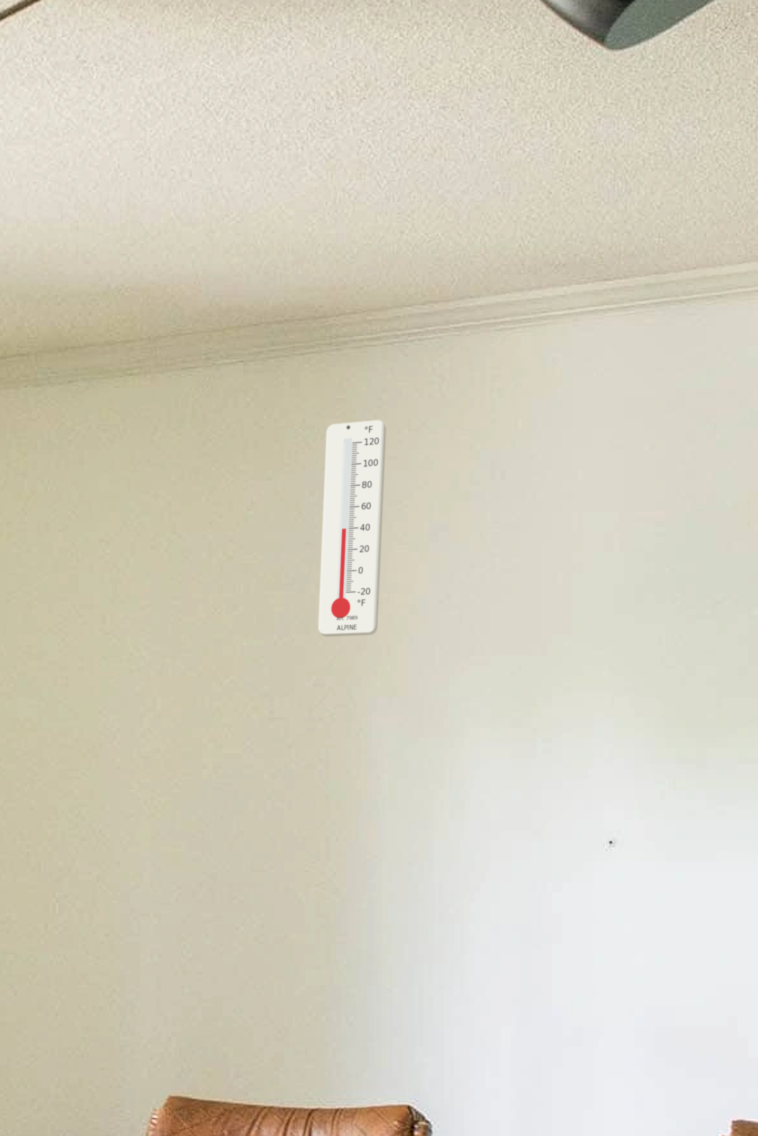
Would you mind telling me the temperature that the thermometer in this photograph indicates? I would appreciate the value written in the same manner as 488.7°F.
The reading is 40°F
